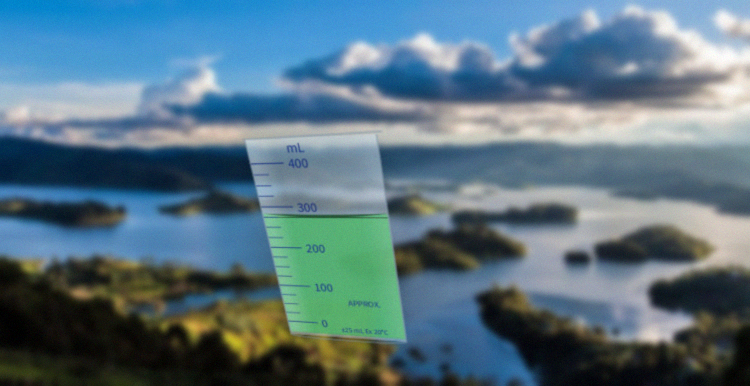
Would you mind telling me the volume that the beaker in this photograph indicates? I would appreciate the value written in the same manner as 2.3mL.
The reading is 275mL
